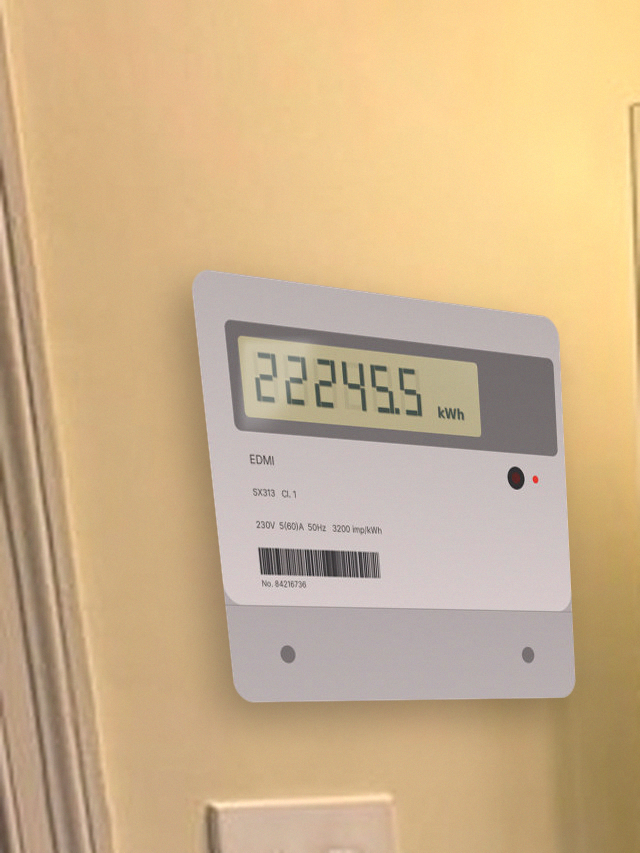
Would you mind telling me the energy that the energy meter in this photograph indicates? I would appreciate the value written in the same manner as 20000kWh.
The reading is 22245.5kWh
